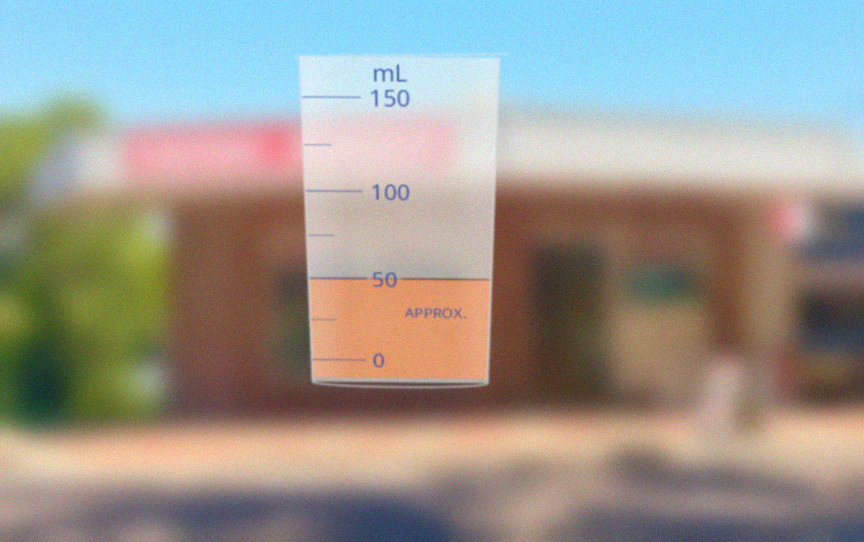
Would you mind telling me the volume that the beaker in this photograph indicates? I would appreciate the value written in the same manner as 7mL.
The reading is 50mL
